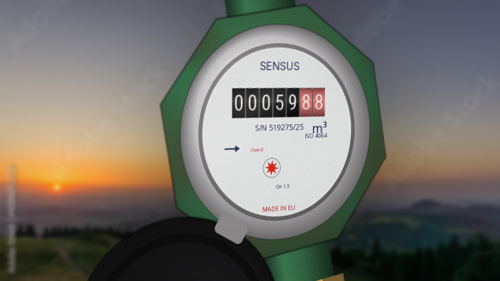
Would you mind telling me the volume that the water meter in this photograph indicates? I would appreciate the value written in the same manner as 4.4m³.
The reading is 59.88m³
